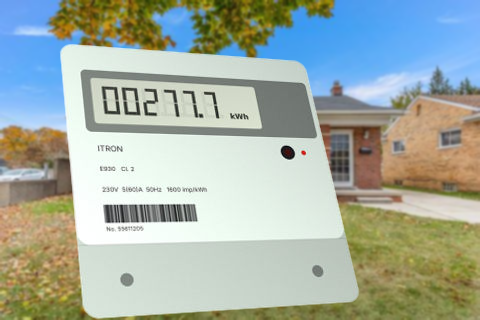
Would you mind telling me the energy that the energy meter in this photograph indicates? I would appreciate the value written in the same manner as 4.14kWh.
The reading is 277.7kWh
